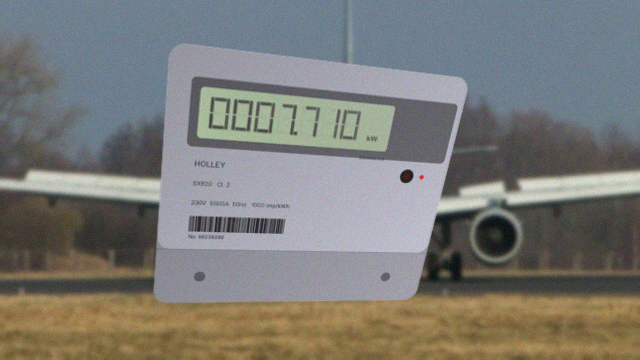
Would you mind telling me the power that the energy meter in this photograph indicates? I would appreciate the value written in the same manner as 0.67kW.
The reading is 7.710kW
